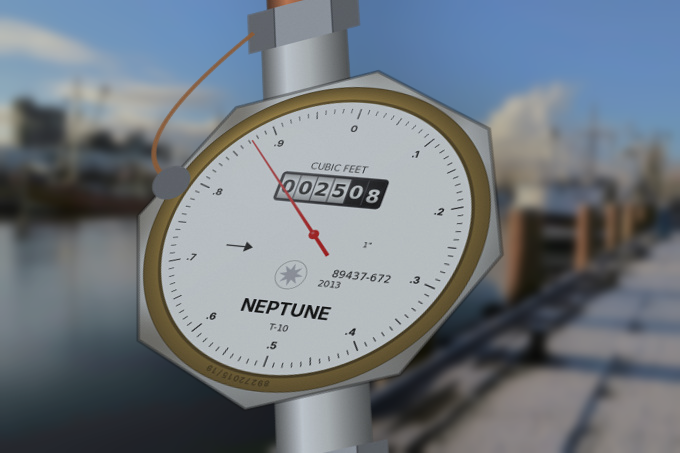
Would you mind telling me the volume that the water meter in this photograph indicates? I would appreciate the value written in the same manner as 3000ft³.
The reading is 2507.87ft³
